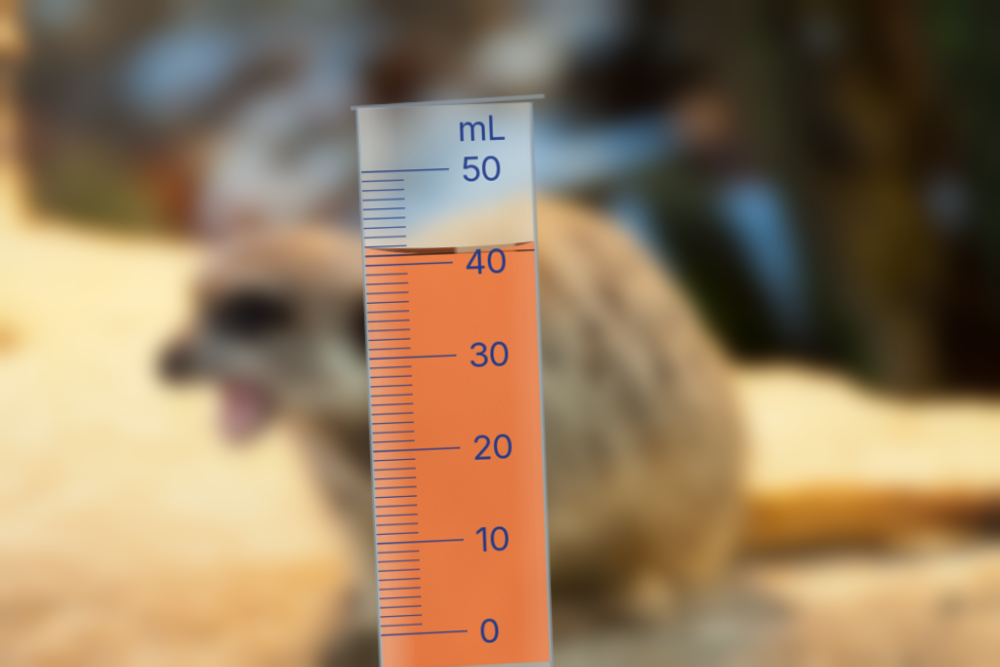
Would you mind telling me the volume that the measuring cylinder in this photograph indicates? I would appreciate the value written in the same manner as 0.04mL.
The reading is 41mL
